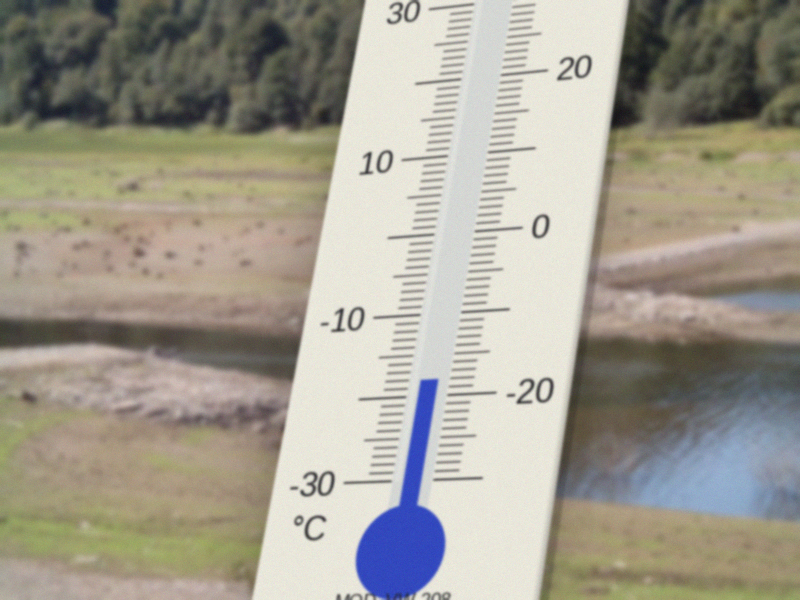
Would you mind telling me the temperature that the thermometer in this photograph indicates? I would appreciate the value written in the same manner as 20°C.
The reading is -18°C
